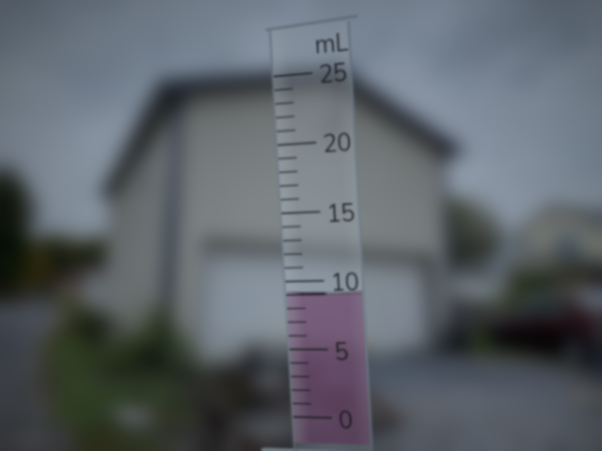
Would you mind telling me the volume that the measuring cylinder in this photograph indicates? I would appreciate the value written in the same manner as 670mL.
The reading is 9mL
